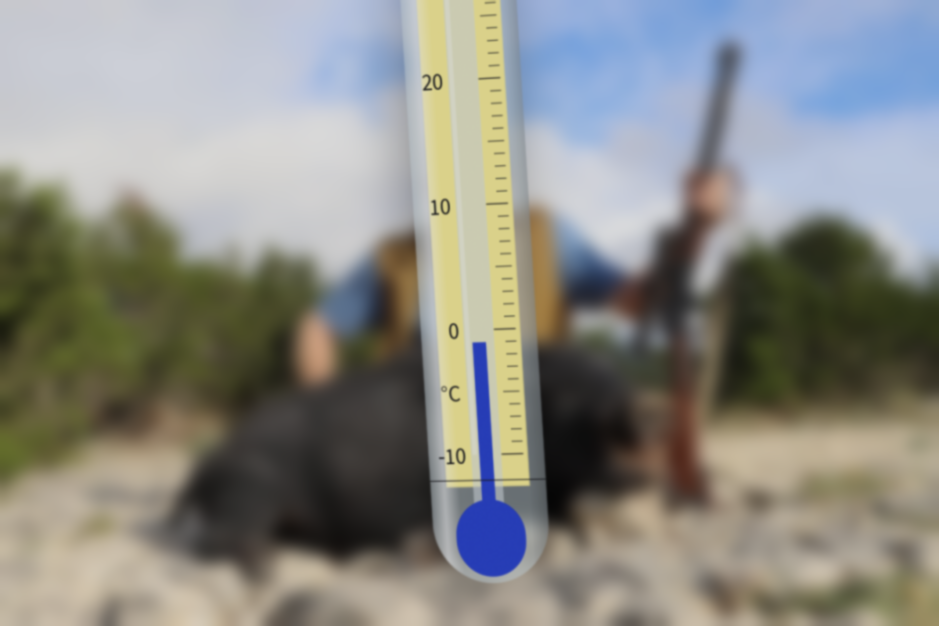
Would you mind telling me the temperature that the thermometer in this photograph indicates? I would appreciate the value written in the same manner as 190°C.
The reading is -1°C
